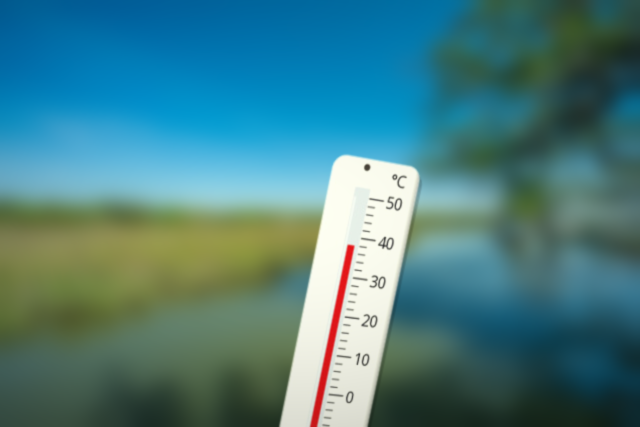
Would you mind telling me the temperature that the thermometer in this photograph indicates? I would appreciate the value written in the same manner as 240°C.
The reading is 38°C
